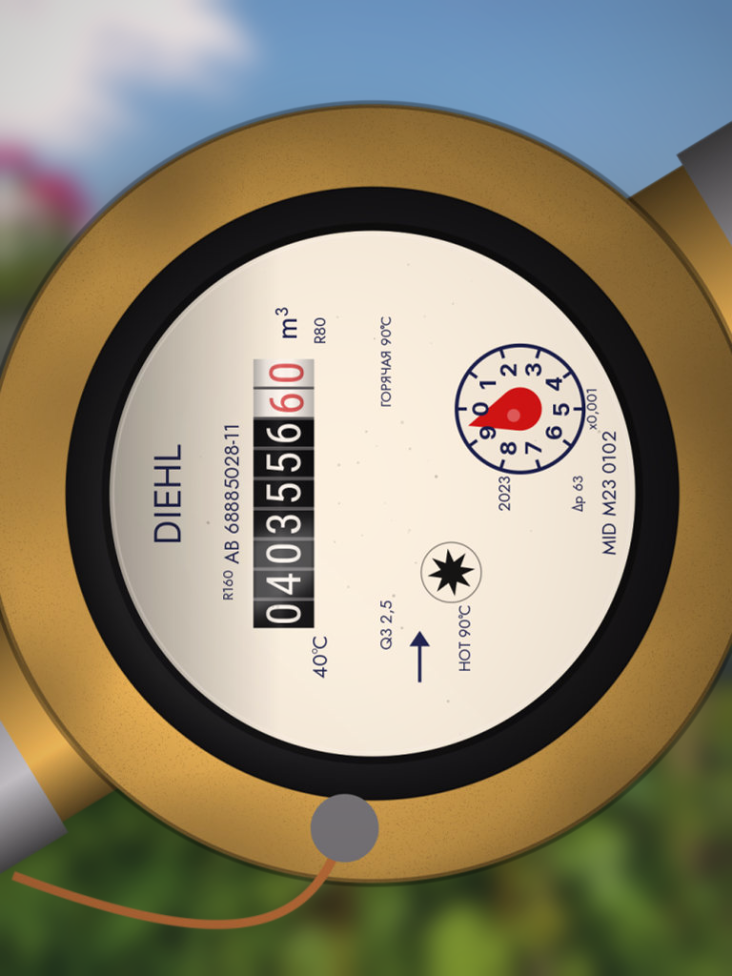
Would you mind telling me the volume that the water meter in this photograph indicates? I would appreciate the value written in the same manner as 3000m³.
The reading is 403556.599m³
